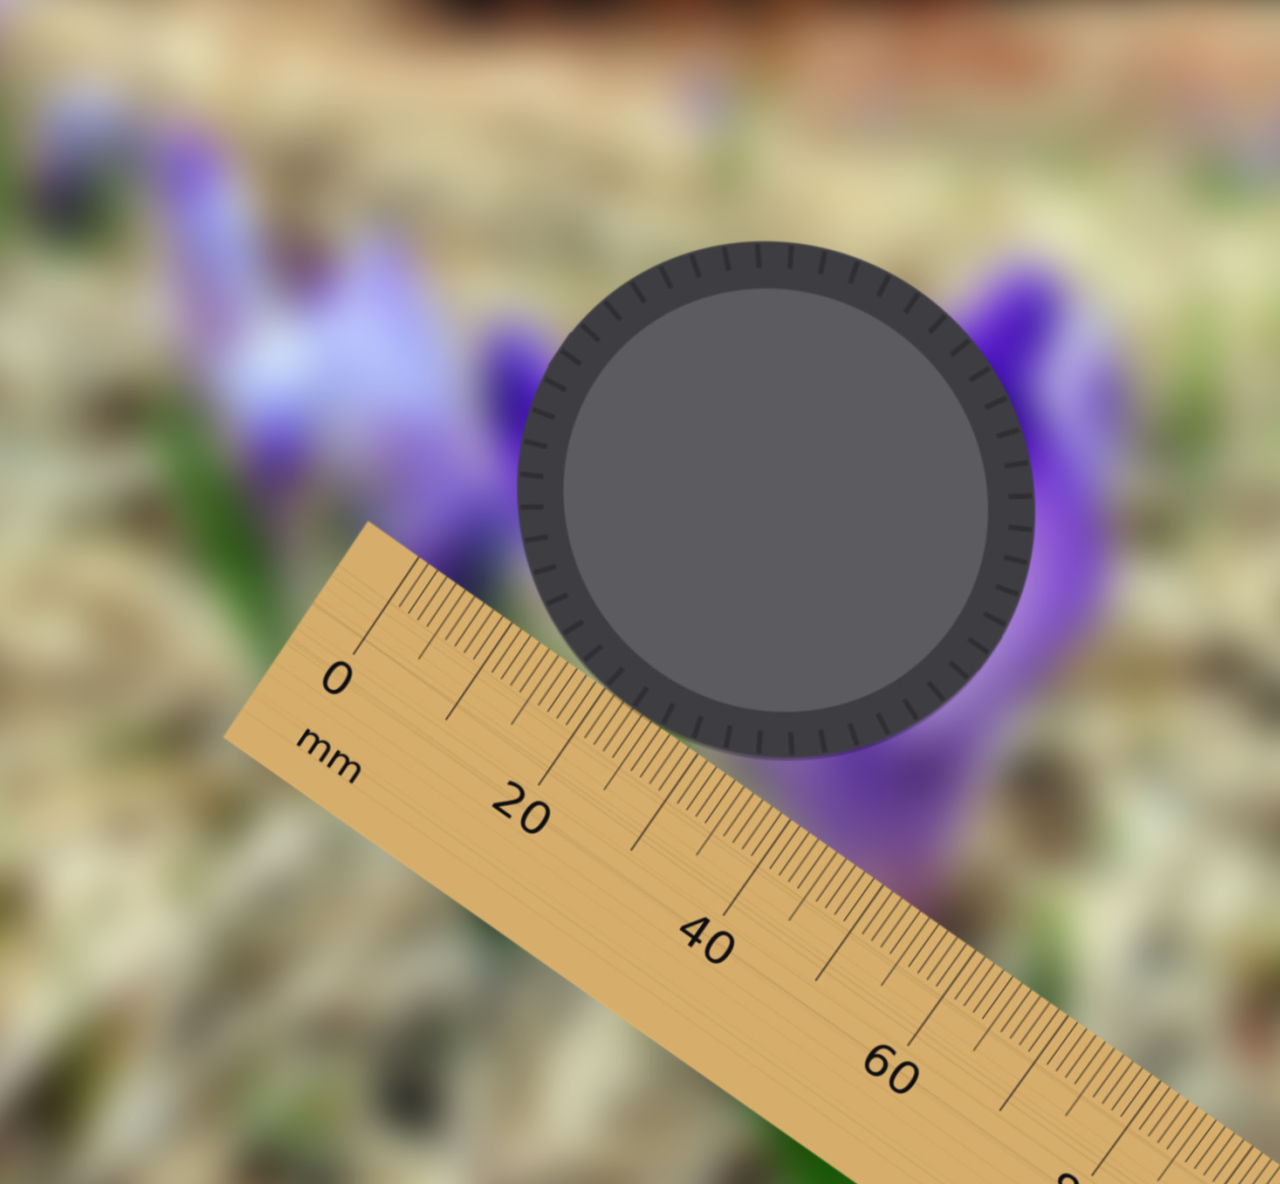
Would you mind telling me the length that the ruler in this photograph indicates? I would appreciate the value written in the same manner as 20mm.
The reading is 46mm
